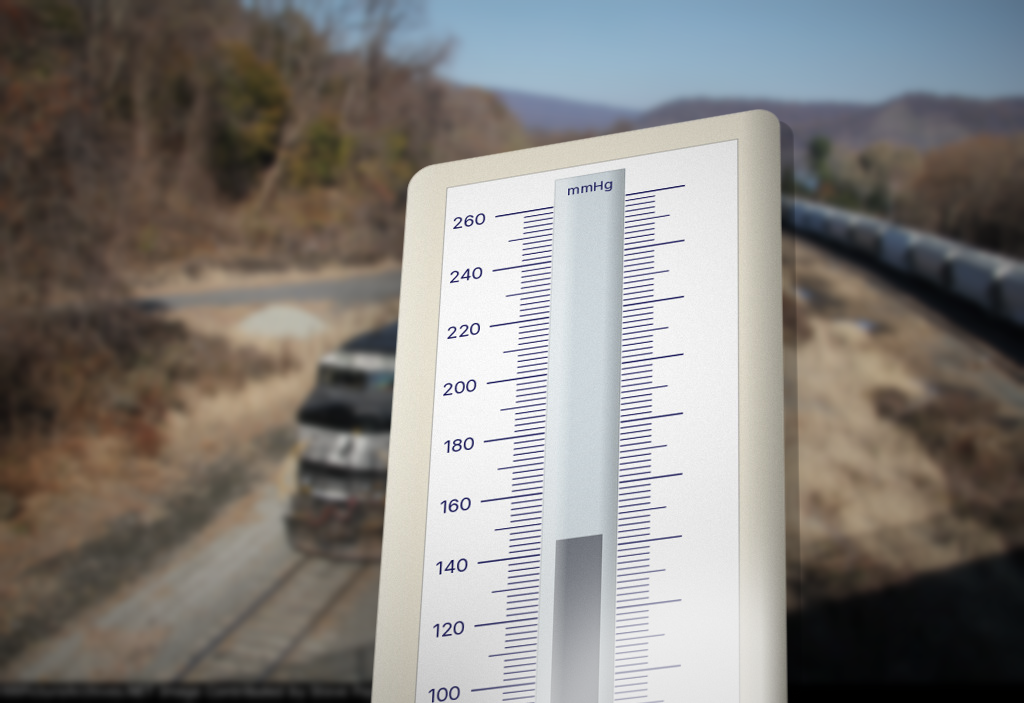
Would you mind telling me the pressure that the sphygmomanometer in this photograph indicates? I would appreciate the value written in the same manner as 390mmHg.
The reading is 144mmHg
